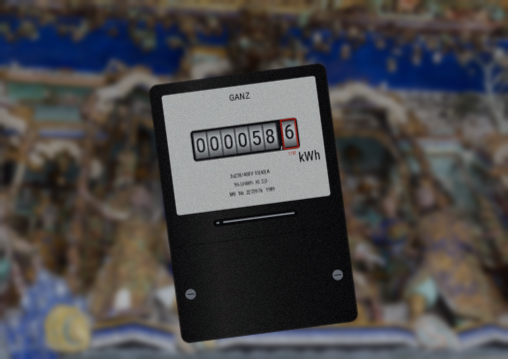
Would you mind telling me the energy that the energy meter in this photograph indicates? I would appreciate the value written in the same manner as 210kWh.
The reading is 58.6kWh
